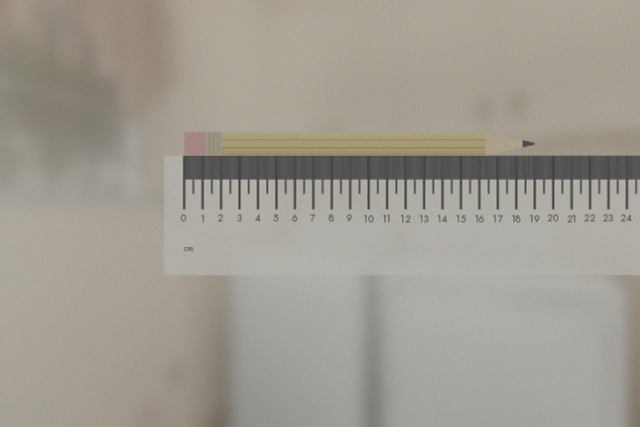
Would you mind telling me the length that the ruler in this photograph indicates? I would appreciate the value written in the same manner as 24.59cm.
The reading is 19cm
